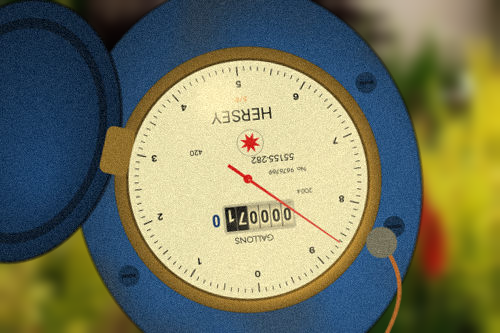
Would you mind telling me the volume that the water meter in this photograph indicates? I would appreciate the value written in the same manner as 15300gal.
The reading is 708.6gal
